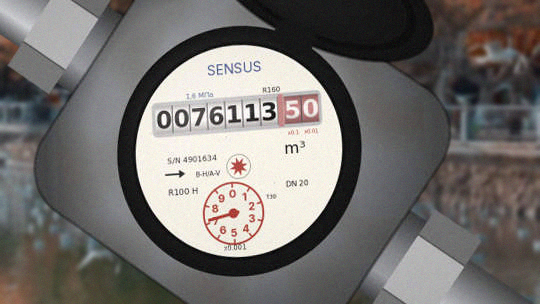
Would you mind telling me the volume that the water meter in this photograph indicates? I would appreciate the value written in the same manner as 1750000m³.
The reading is 76113.507m³
